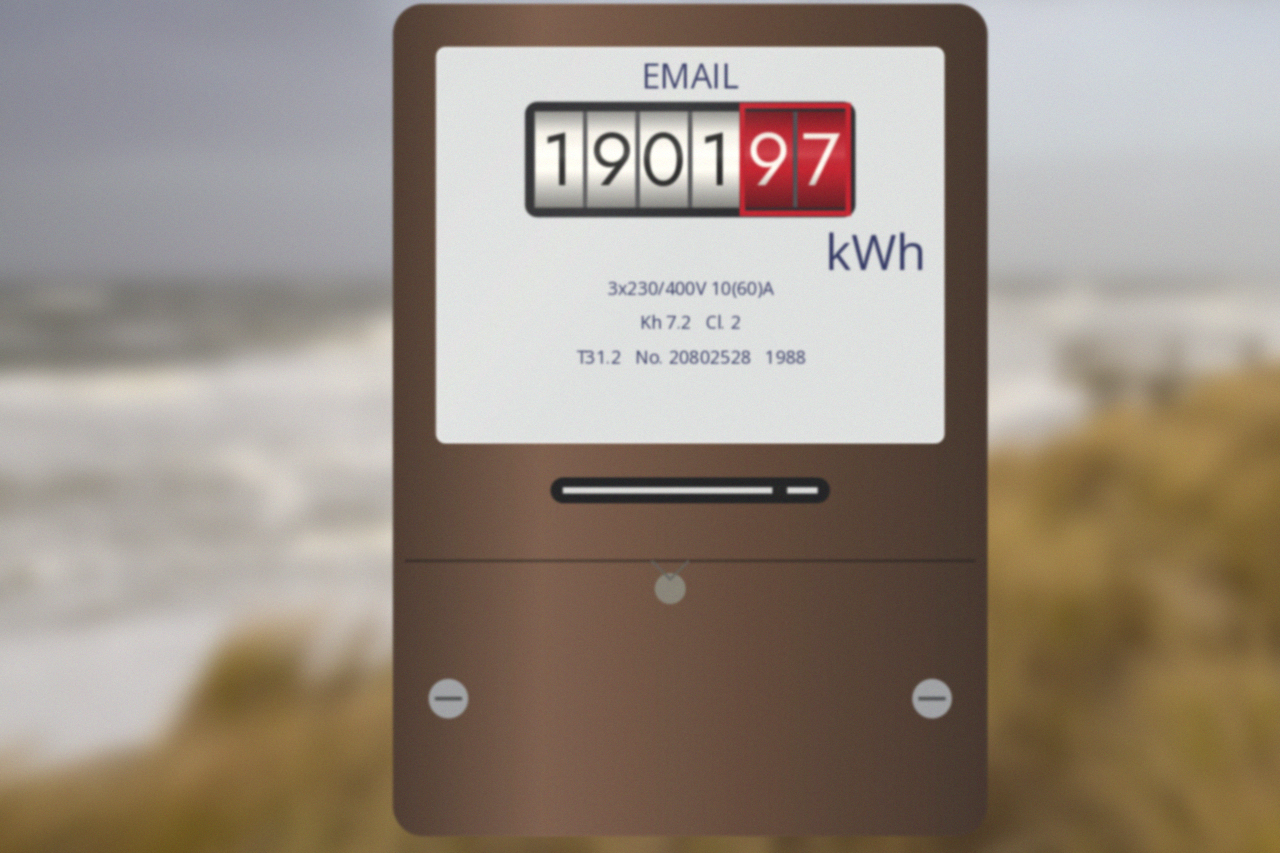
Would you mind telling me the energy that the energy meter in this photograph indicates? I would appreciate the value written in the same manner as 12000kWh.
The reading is 1901.97kWh
